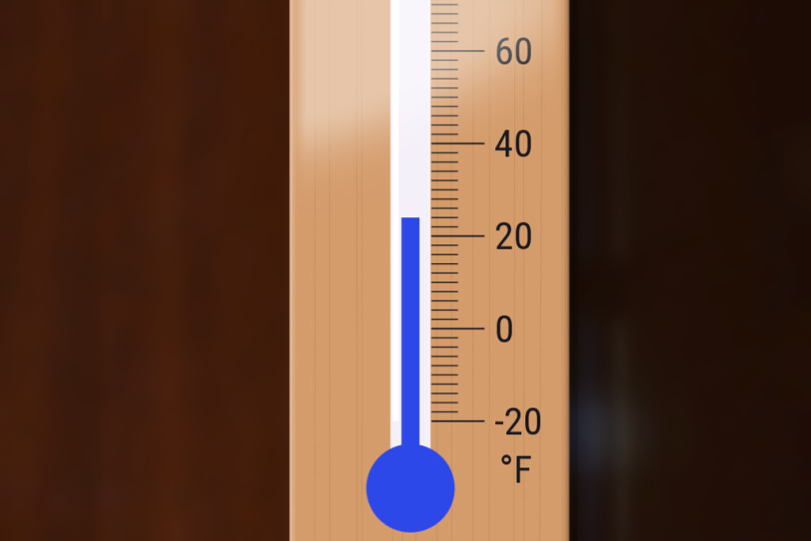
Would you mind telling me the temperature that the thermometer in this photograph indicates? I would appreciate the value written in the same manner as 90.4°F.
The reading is 24°F
